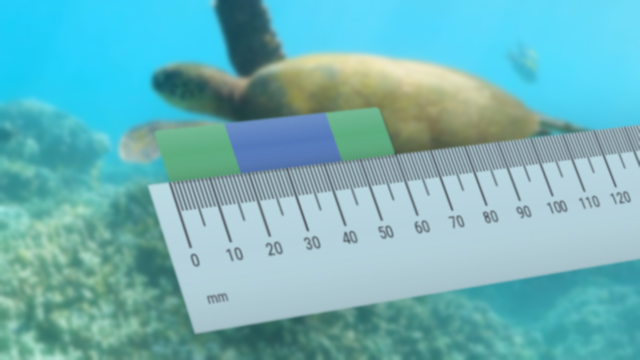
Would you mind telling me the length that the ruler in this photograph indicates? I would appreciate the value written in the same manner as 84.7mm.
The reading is 60mm
